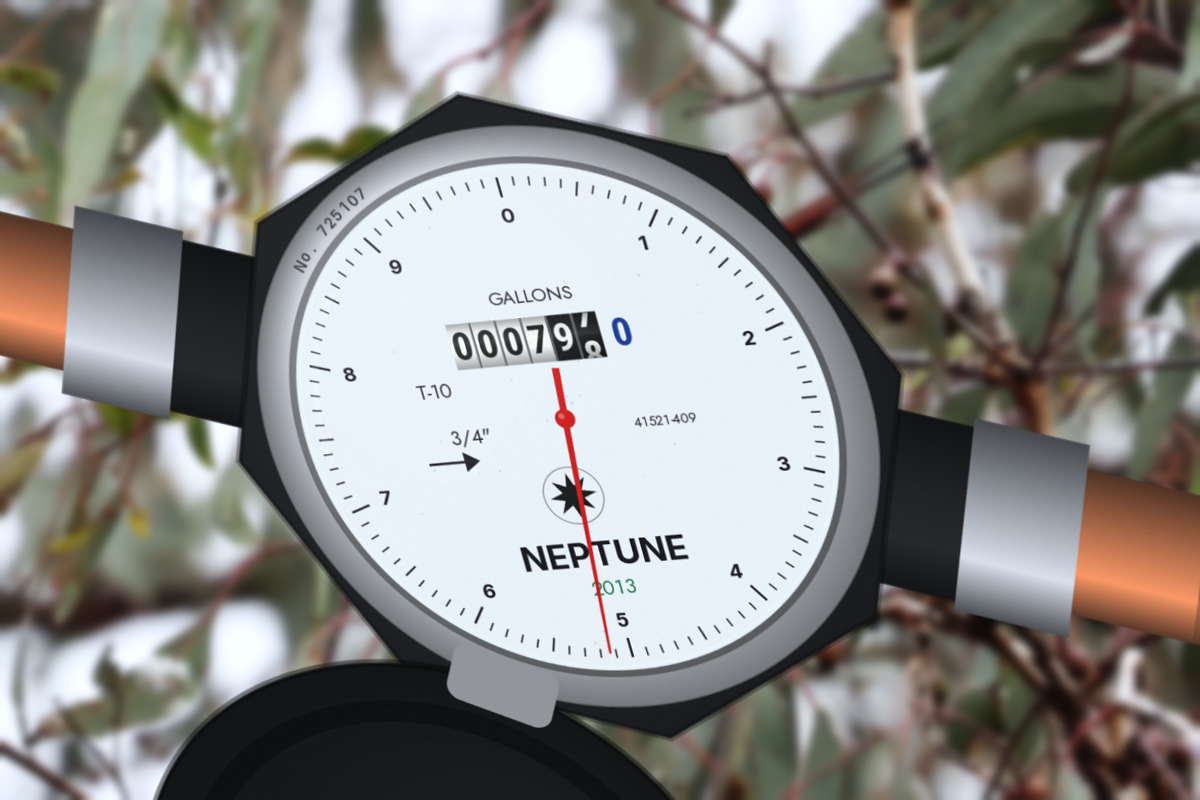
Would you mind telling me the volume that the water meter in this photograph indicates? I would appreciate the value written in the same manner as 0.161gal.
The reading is 7975.1gal
